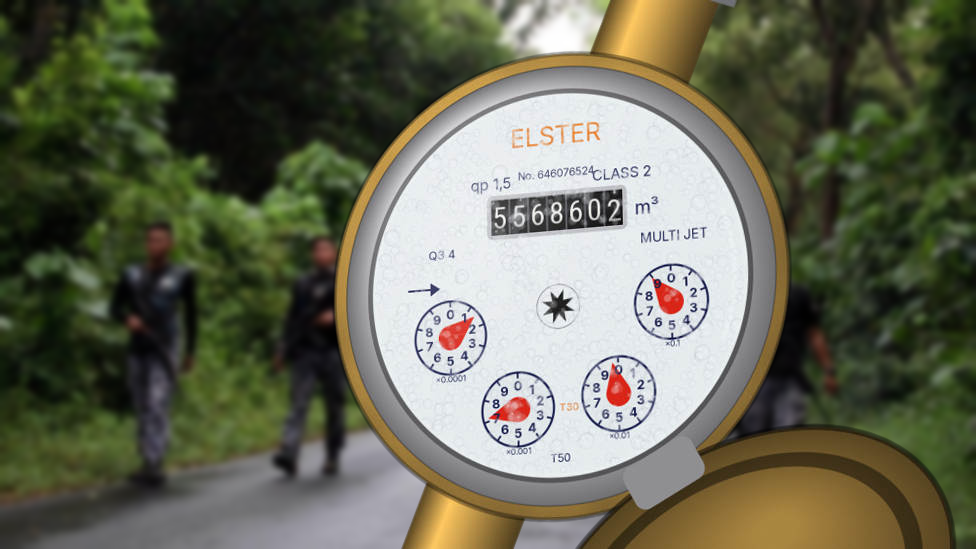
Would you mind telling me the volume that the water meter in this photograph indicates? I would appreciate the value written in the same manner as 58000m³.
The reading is 5568601.8971m³
